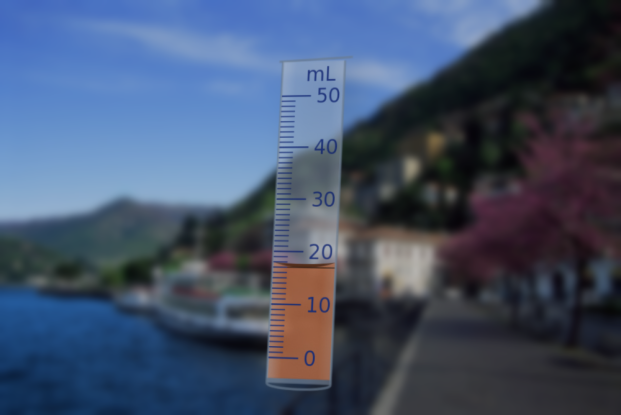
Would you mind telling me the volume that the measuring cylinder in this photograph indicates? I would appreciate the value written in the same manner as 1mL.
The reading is 17mL
